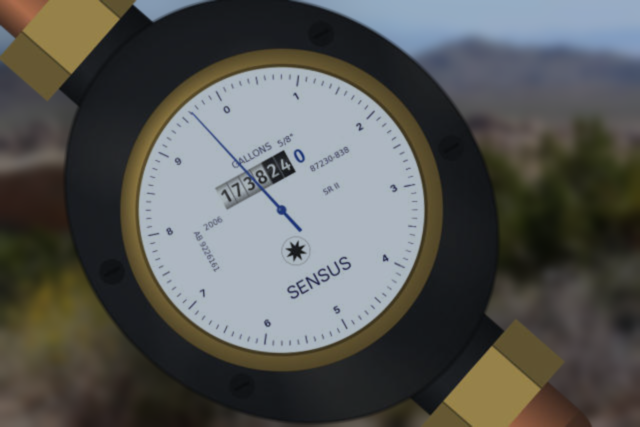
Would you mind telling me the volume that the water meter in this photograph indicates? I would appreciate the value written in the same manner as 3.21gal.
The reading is 1738239.6gal
